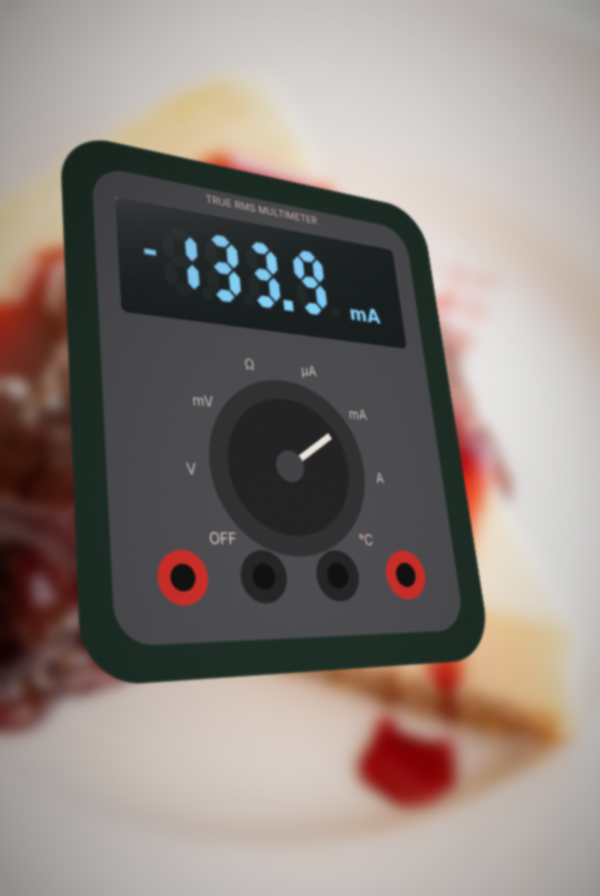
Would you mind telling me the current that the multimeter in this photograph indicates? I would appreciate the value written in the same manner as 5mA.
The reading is -133.9mA
